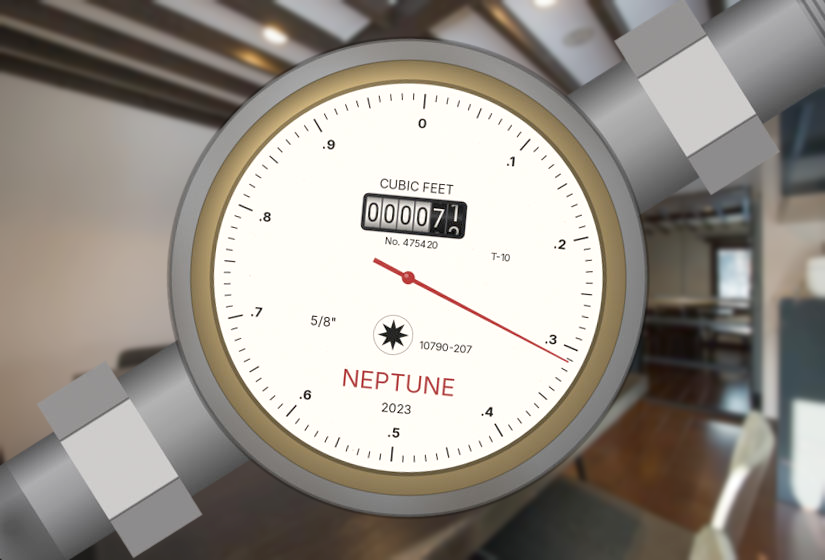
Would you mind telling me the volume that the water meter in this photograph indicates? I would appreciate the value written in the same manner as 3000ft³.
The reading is 71.31ft³
